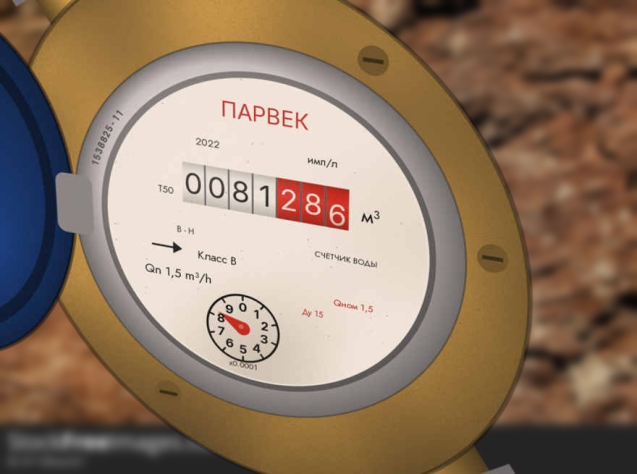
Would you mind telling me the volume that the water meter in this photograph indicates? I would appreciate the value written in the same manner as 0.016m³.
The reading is 81.2858m³
